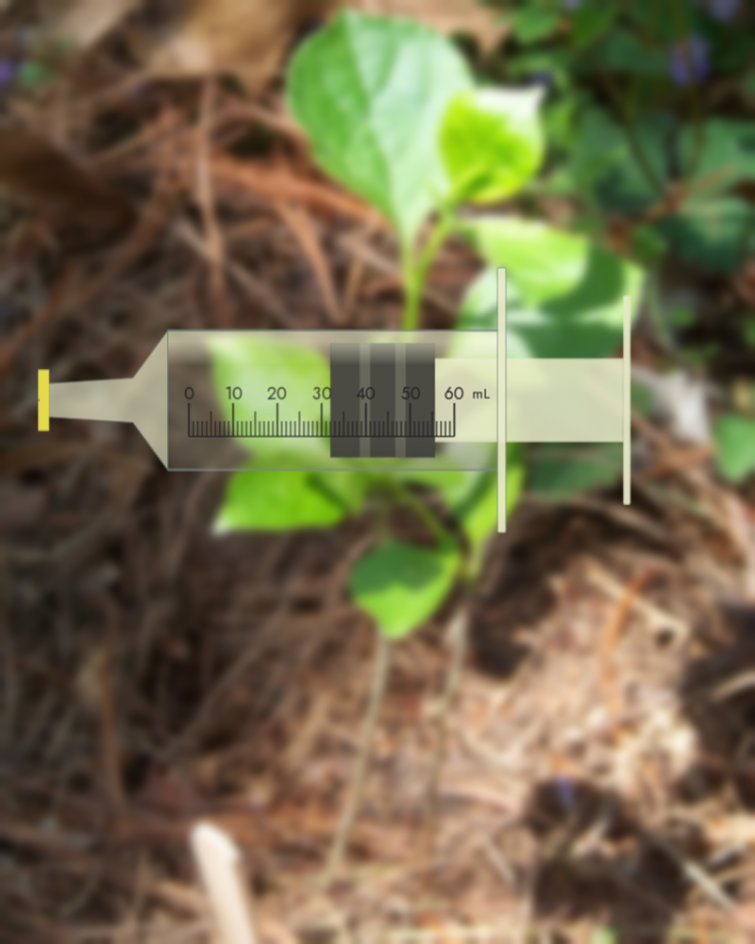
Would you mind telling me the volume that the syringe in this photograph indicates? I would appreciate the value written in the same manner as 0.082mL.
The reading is 32mL
